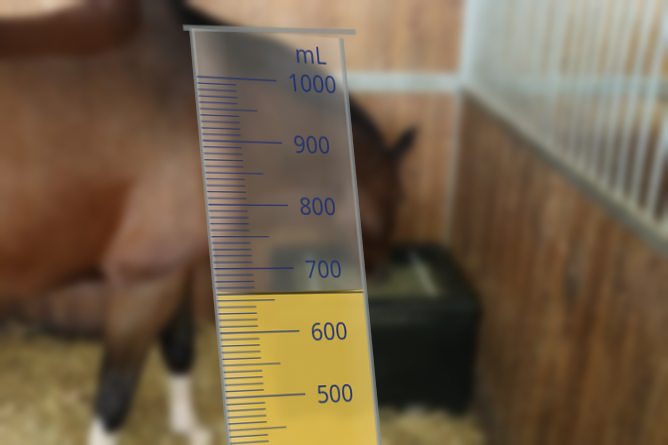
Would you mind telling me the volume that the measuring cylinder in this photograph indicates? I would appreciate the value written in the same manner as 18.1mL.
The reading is 660mL
